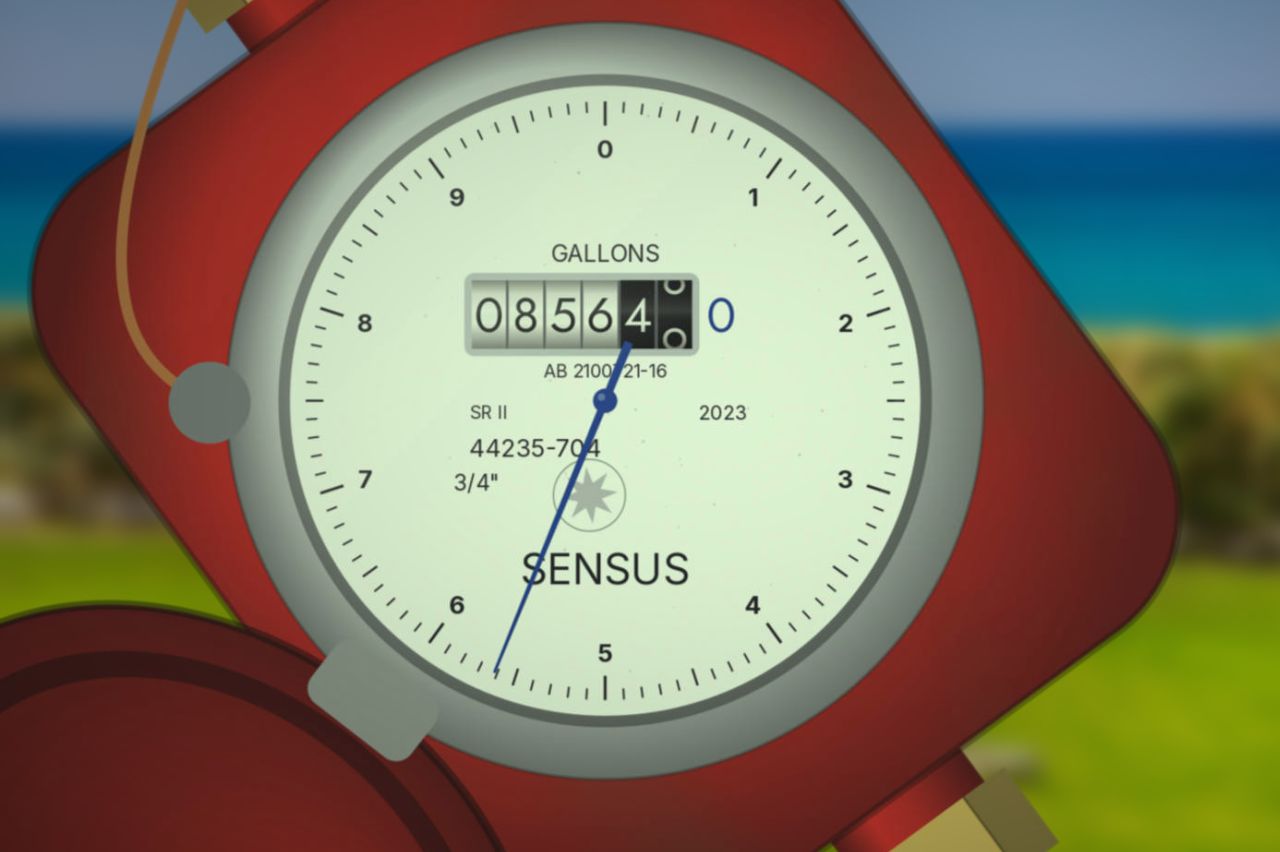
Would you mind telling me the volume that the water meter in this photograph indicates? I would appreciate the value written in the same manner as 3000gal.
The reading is 856485.6gal
